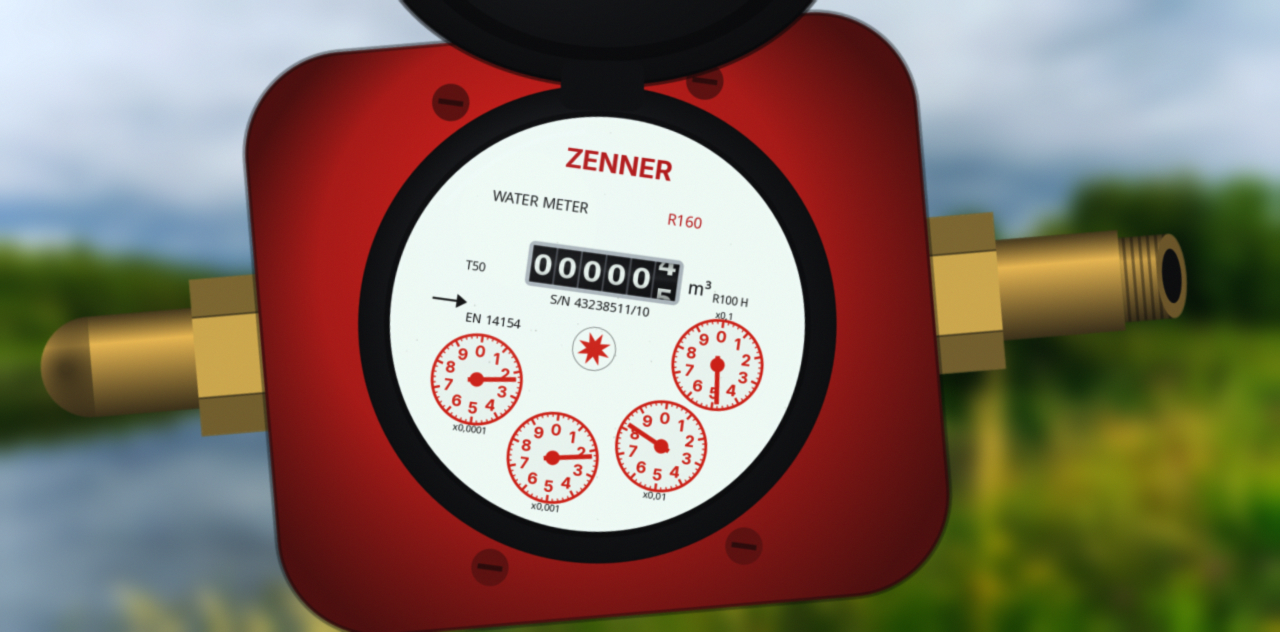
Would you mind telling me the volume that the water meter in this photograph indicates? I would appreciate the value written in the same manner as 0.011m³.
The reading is 4.4822m³
